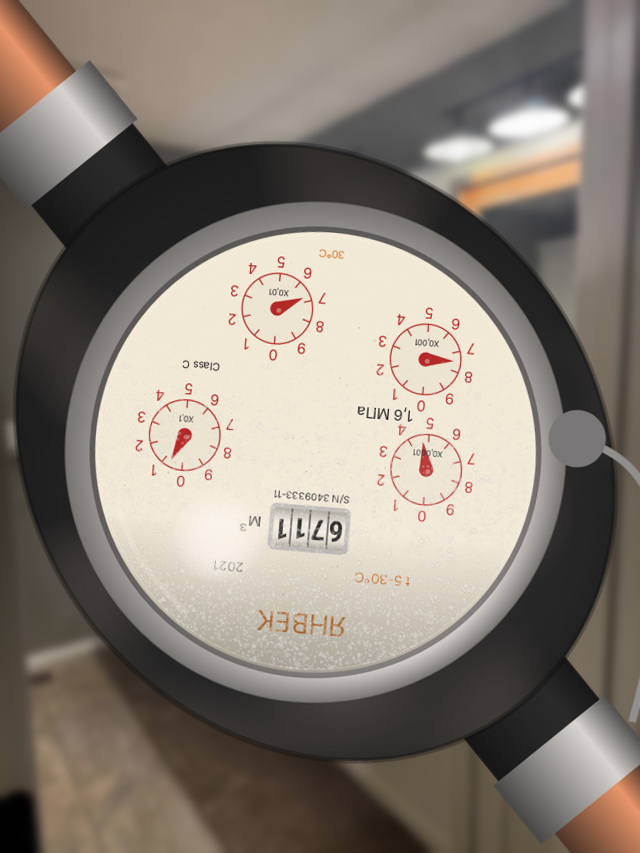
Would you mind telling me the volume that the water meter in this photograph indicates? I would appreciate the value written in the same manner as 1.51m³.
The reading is 6711.0674m³
